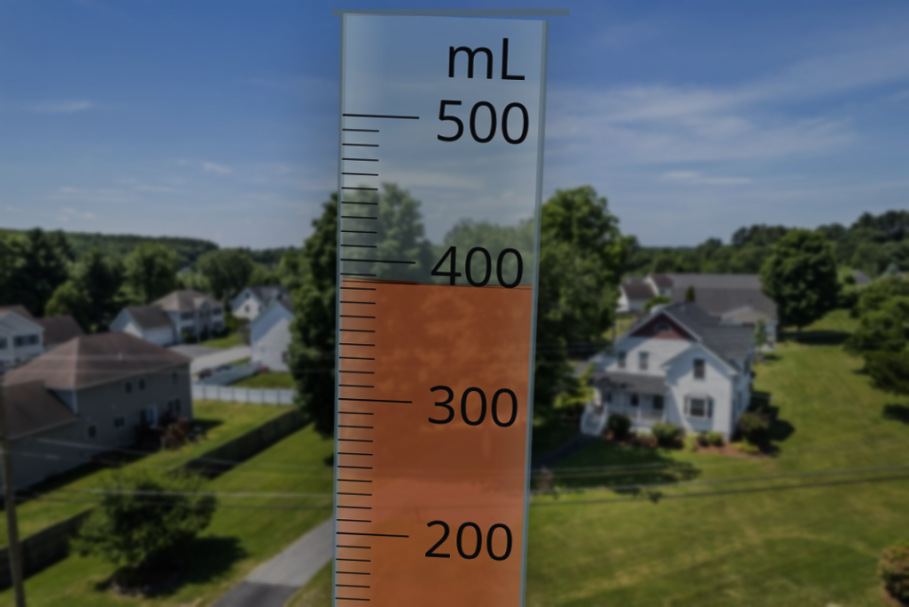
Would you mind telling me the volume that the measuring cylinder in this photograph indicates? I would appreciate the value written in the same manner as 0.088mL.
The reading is 385mL
